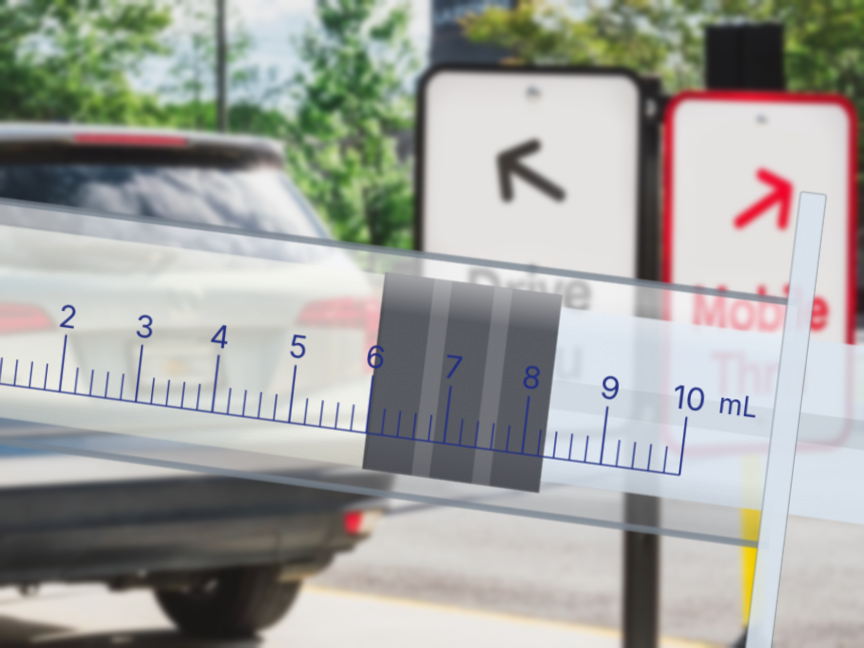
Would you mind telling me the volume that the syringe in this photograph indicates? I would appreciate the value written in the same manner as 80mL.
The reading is 6mL
